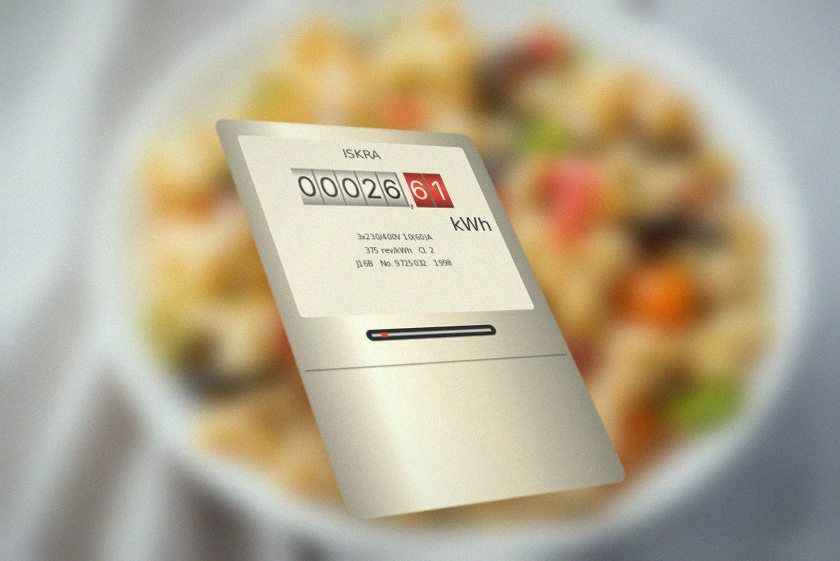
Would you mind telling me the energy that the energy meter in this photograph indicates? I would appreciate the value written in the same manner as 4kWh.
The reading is 26.61kWh
